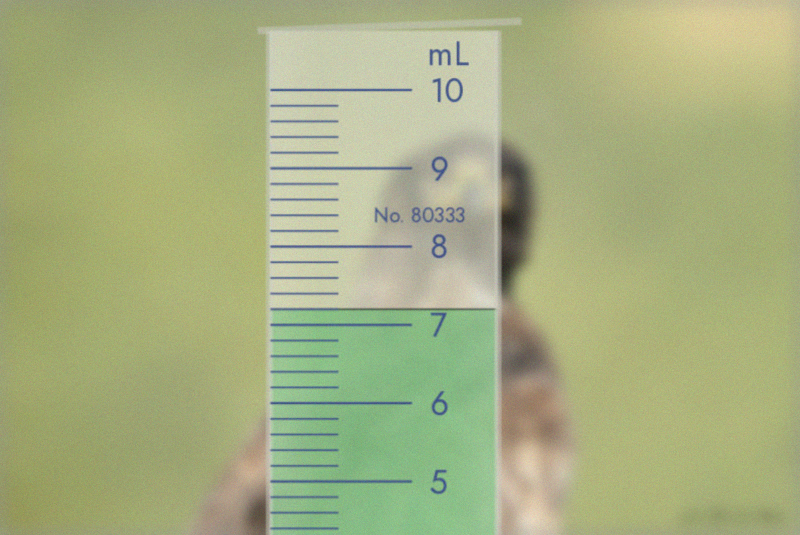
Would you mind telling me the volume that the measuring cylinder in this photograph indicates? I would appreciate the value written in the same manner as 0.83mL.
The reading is 7.2mL
